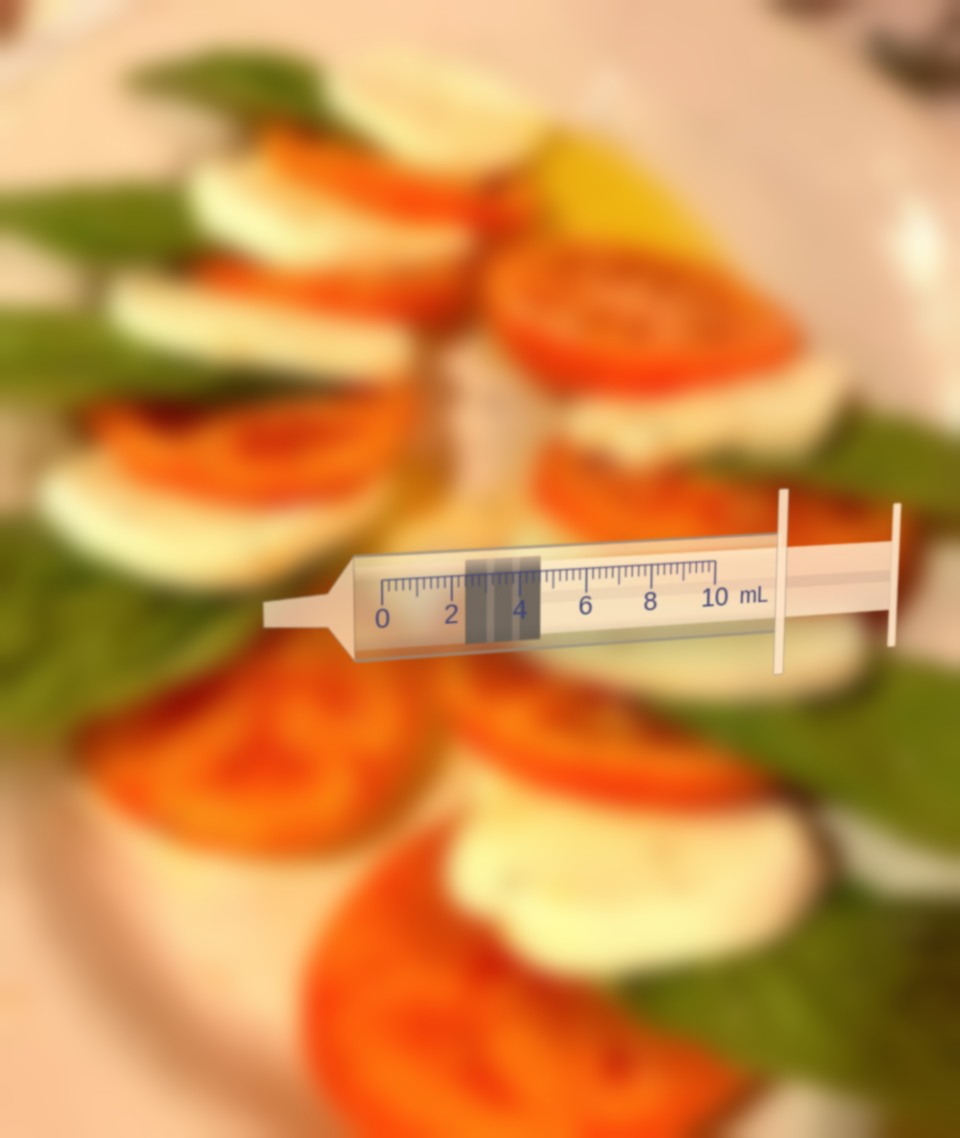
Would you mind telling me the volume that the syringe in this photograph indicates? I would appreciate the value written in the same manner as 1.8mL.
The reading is 2.4mL
